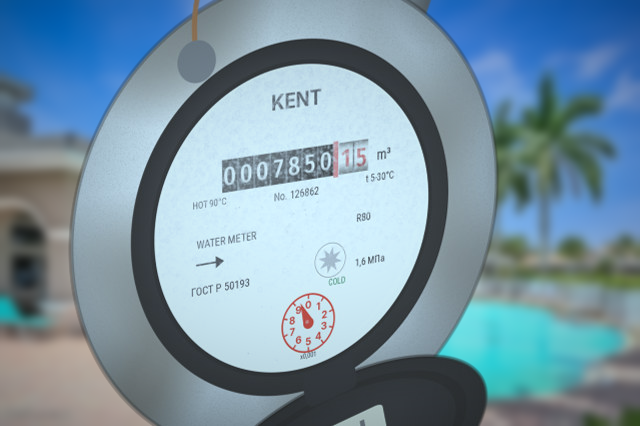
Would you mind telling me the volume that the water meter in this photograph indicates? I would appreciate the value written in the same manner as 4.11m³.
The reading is 7850.149m³
